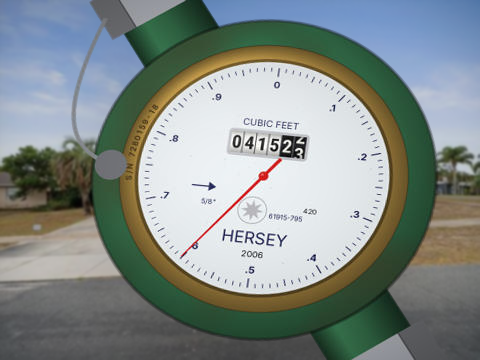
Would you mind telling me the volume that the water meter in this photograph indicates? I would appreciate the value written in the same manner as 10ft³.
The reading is 41522.60ft³
